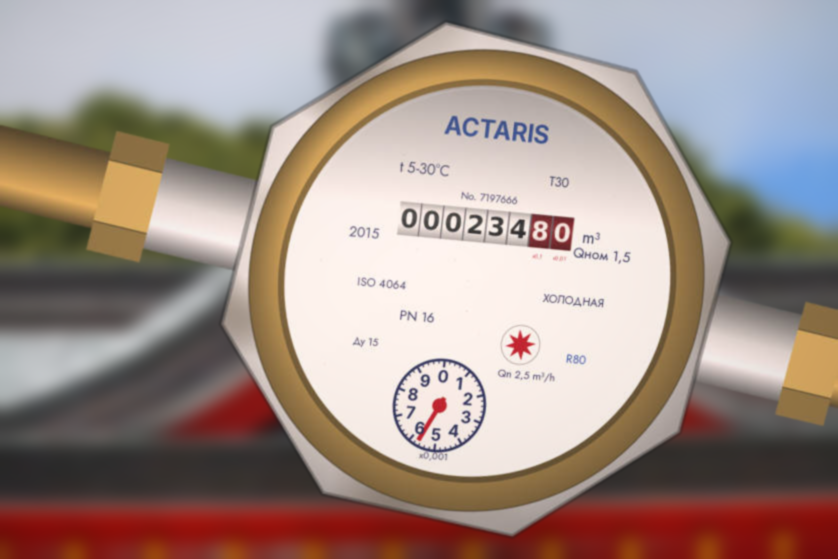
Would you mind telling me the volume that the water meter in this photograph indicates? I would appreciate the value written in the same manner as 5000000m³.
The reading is 234.805m³
